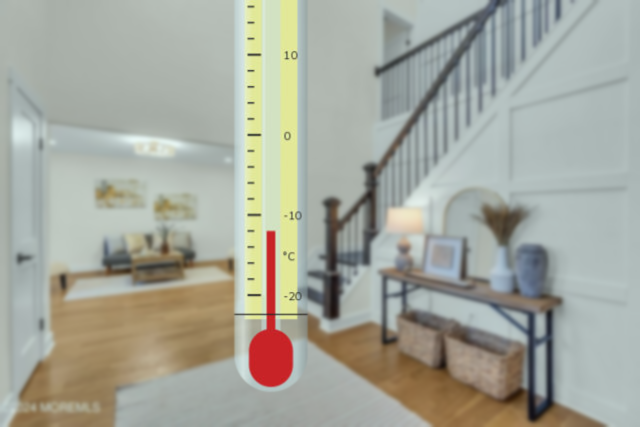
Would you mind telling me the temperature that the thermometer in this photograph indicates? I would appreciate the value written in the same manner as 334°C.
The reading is -12°C
